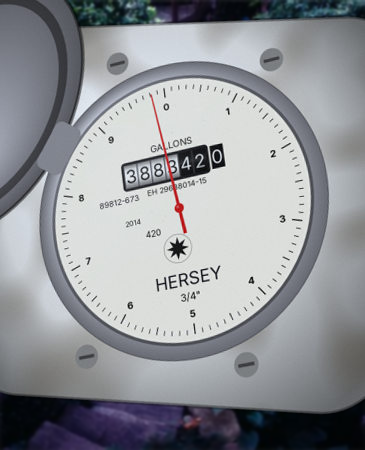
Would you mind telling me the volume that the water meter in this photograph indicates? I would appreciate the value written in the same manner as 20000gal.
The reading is 3883419.8gal
